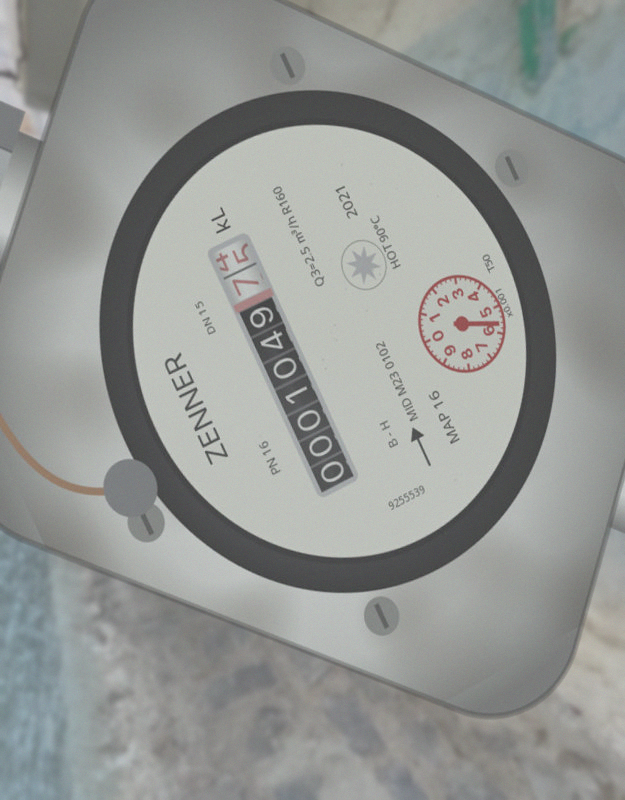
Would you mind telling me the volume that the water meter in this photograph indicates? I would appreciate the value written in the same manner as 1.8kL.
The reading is 1049.745kL
